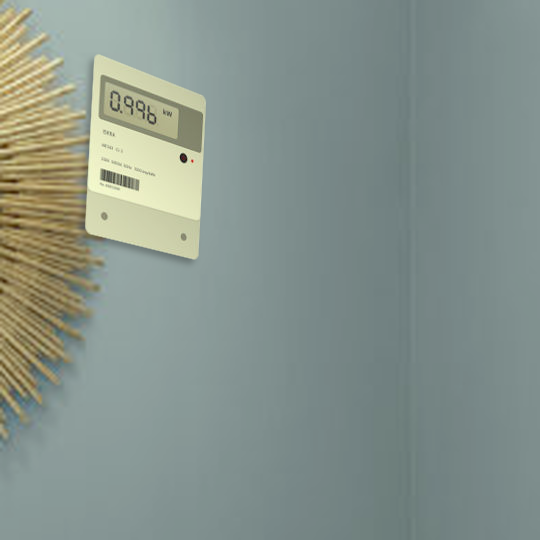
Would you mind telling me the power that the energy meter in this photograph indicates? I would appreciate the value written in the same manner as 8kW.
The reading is 0.996kW
